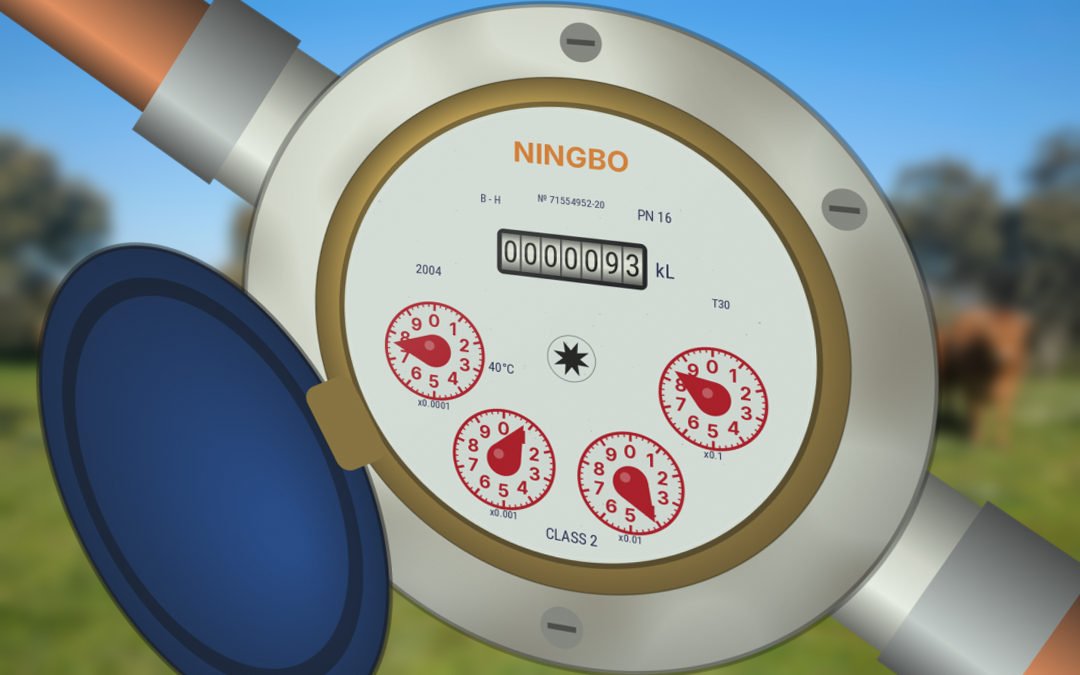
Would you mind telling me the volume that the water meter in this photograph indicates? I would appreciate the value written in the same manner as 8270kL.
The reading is 93.8407kL
